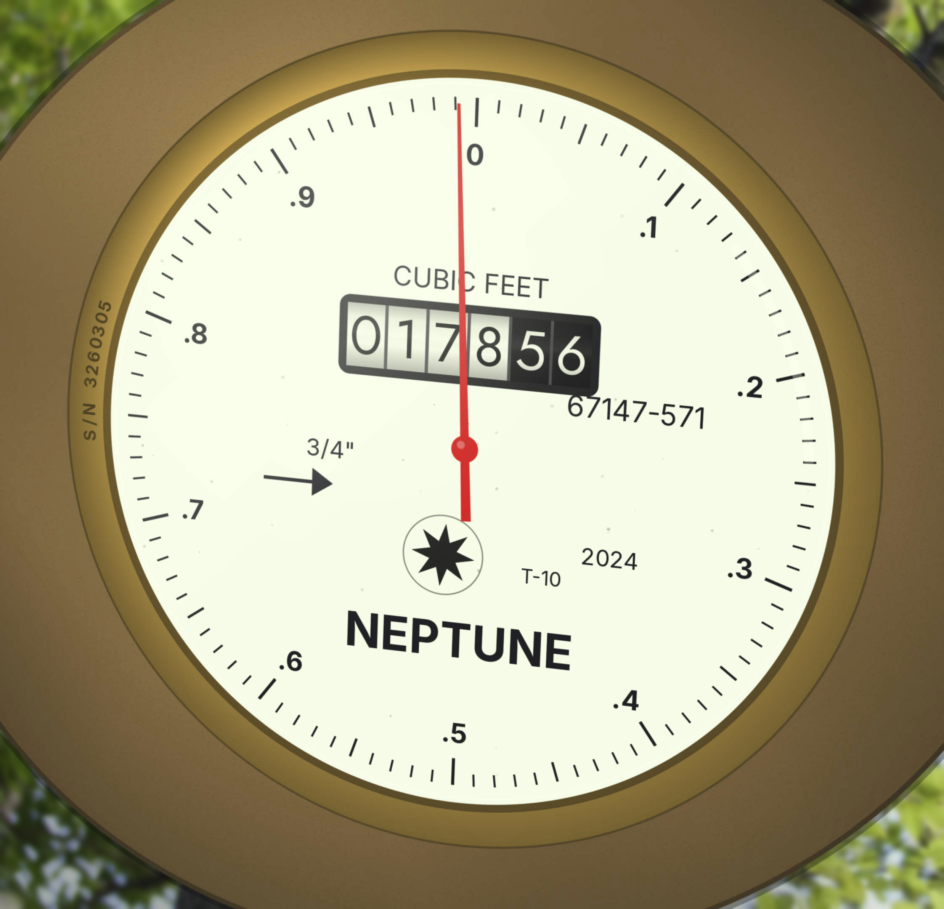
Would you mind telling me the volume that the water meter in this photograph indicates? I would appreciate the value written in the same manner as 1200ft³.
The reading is 17855.99ft³
